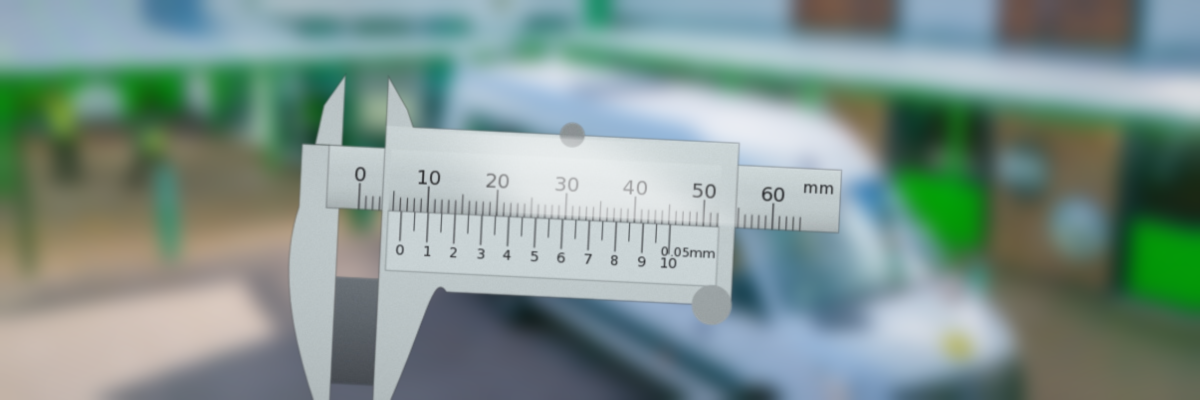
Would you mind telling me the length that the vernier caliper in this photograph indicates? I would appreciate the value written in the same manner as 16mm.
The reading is 6.2mm
